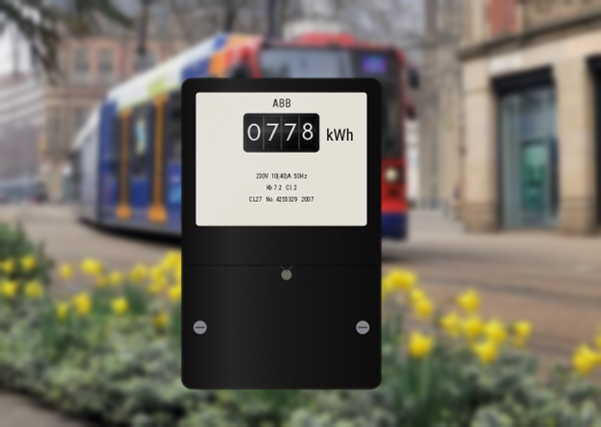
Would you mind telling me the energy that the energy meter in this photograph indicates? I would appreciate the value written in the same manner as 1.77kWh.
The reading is 778kWh
